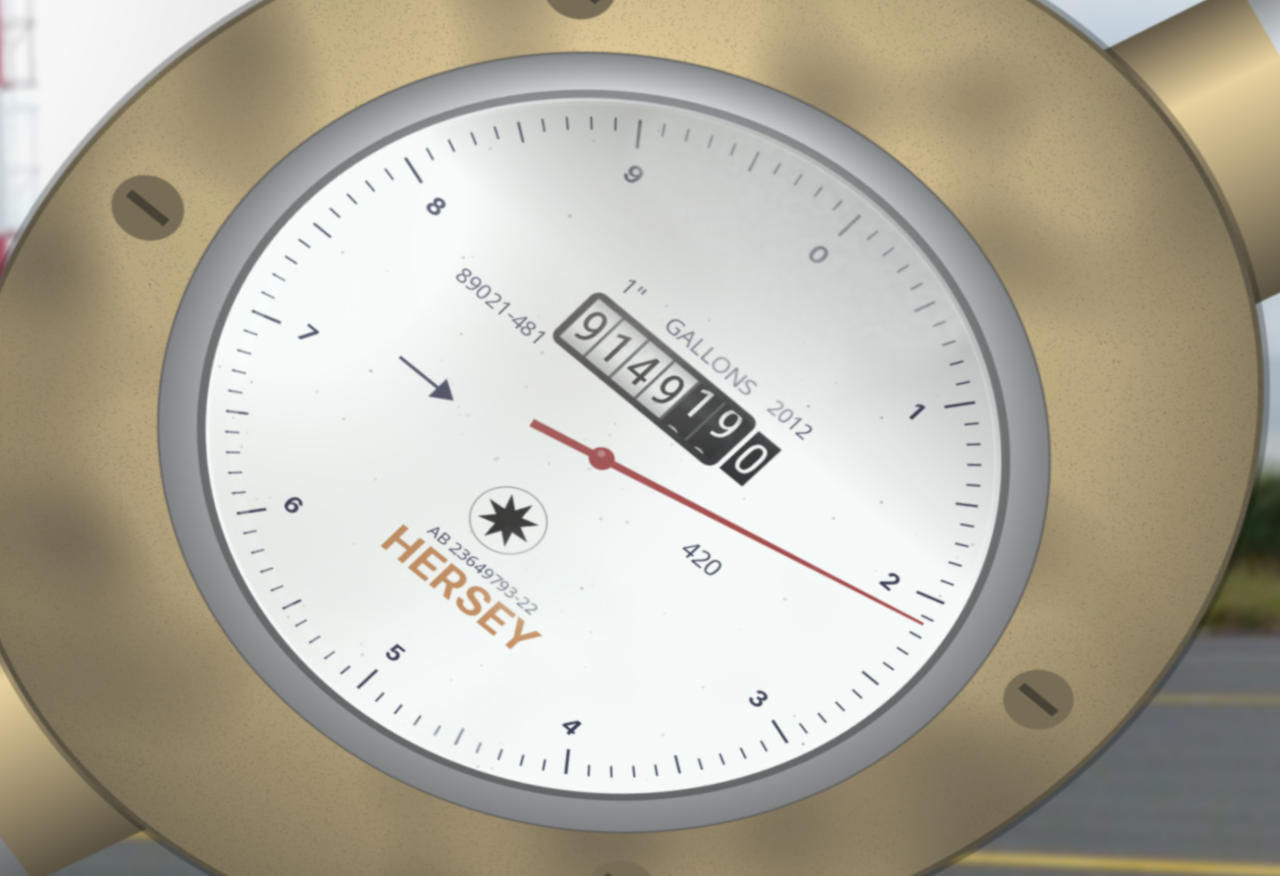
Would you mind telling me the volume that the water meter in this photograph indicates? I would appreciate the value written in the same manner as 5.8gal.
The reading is 9149192.1gal
